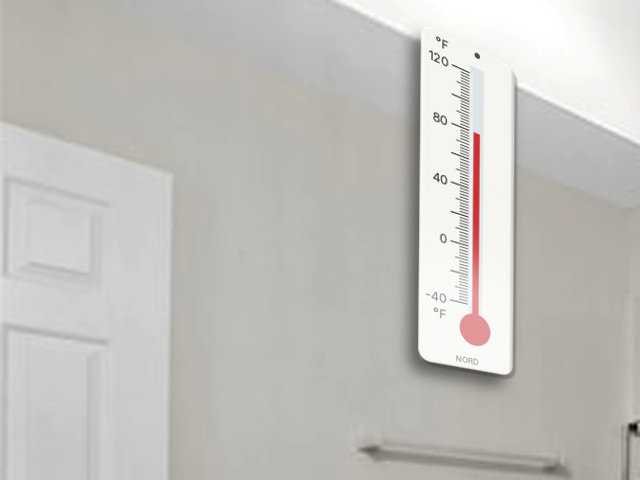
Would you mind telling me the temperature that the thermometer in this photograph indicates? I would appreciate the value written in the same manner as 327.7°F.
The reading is 80°F
